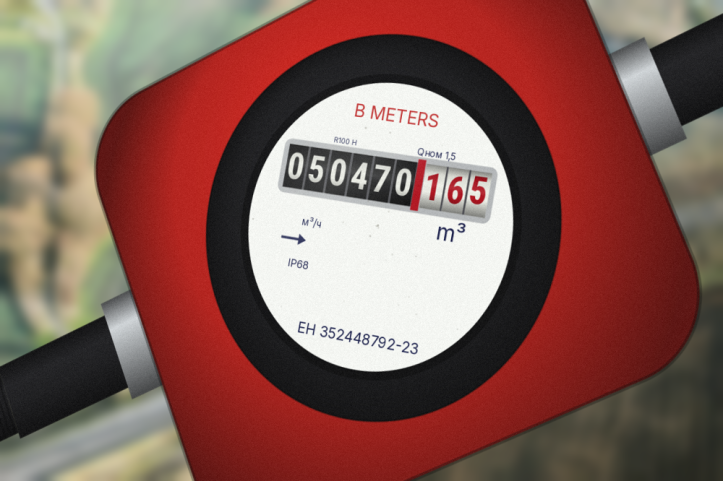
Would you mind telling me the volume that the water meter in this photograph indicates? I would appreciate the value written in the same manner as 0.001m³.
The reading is 50470.165m³
